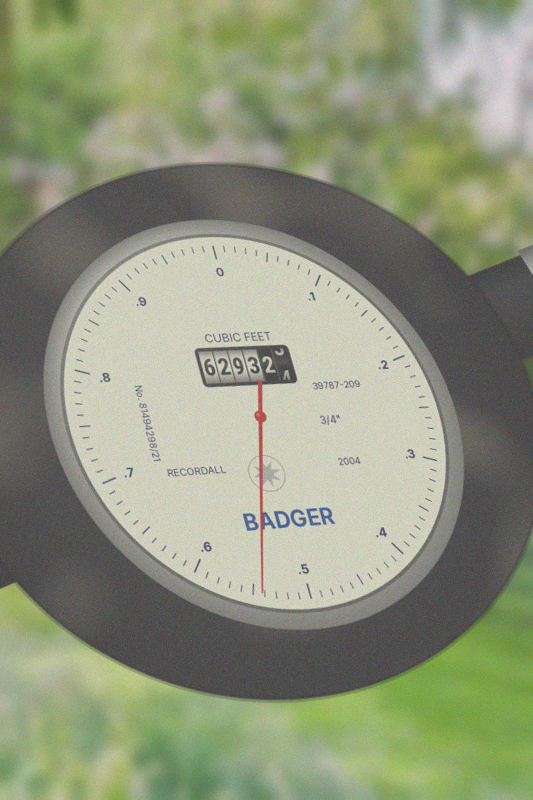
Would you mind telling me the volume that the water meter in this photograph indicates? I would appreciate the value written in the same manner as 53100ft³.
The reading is 629323.54ft³
